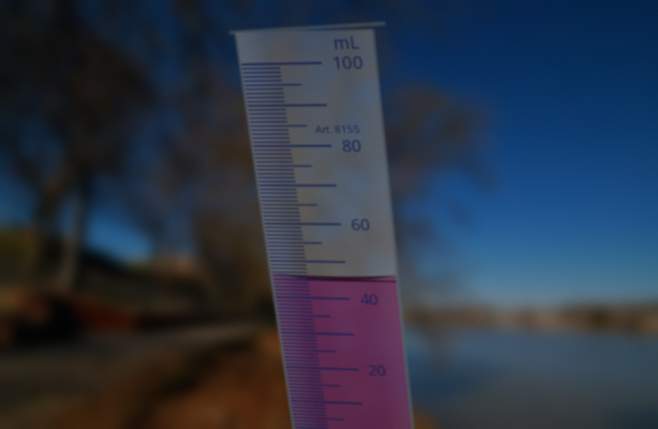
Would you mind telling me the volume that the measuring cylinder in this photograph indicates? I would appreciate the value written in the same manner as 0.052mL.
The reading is 45mL
